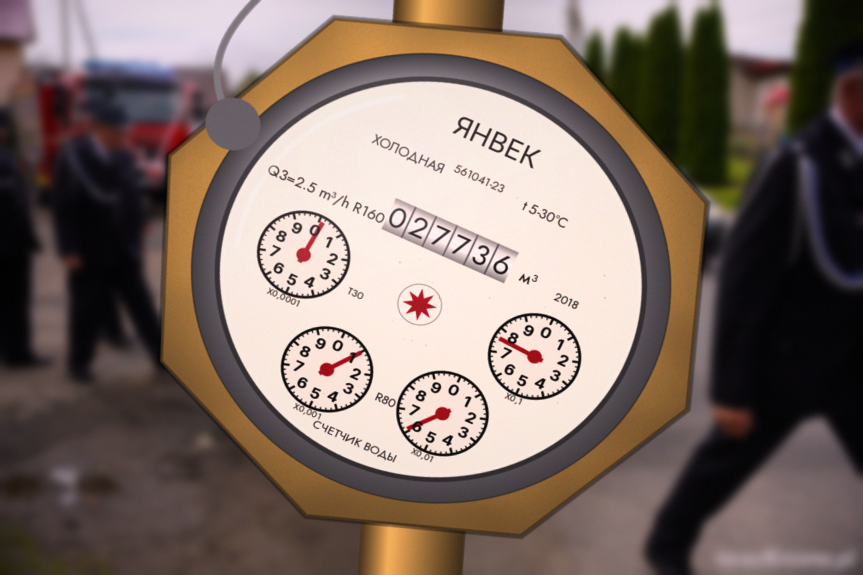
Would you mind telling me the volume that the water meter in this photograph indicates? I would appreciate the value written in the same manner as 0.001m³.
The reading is 27736.7610m³
